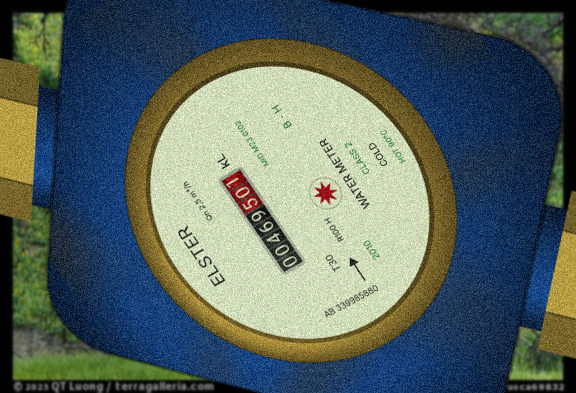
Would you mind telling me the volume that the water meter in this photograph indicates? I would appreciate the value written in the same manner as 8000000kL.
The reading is 469.501kL
